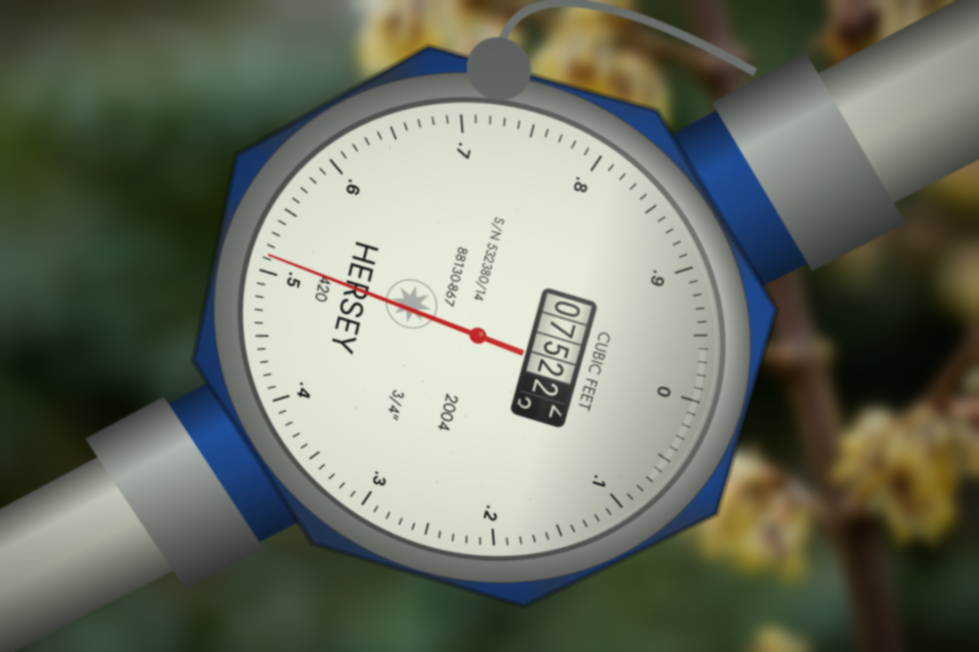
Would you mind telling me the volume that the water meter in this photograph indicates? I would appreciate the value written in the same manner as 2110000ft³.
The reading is 75222.51ft³
